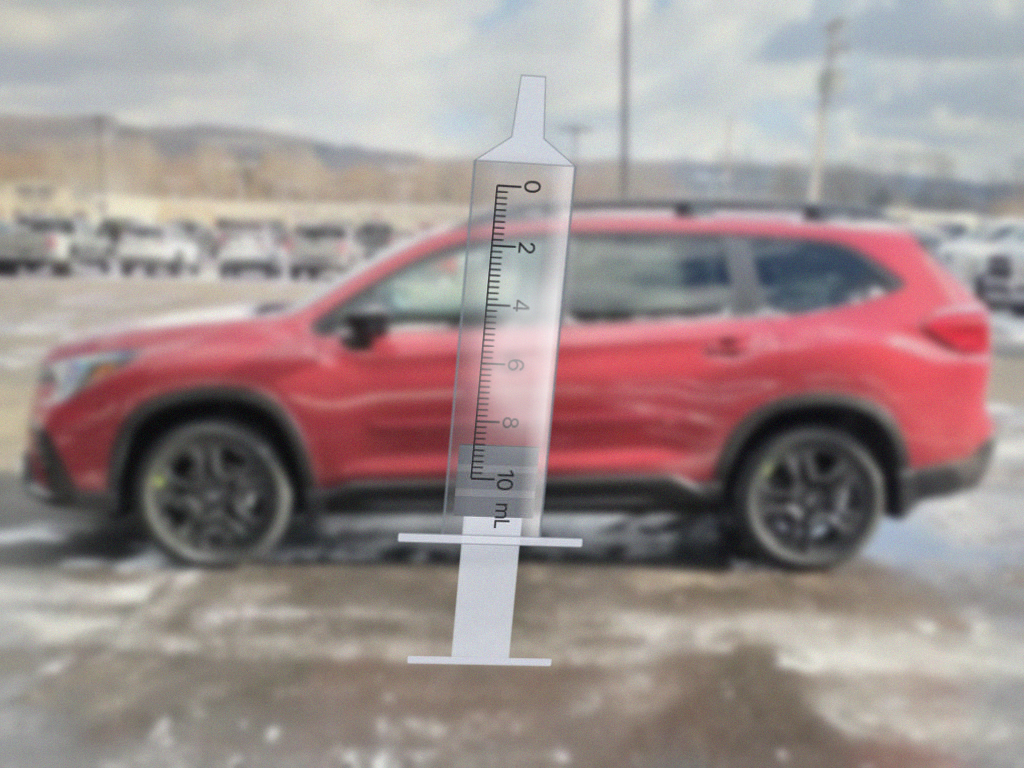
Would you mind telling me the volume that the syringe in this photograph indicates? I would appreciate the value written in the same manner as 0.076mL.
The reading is 8.8mL
